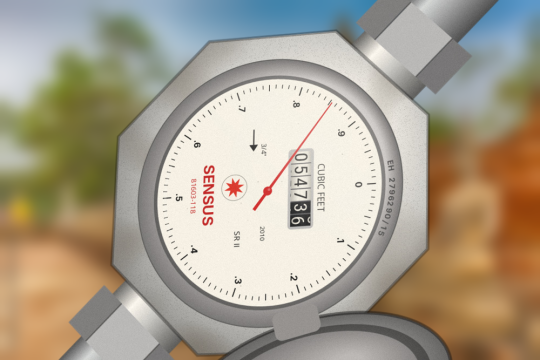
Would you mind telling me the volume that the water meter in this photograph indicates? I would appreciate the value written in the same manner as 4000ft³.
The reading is 54735.85ft³
